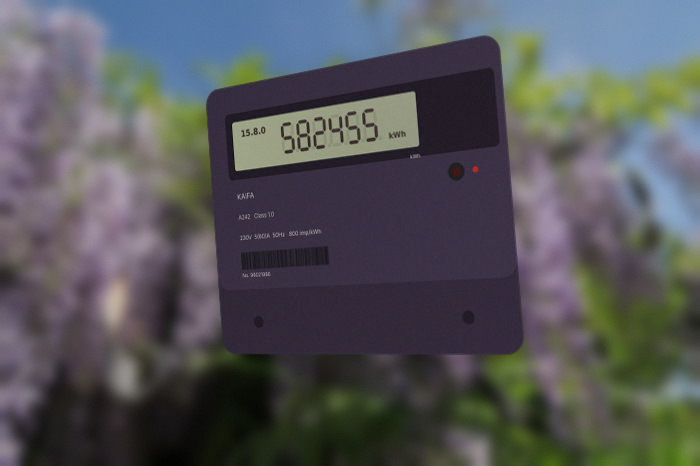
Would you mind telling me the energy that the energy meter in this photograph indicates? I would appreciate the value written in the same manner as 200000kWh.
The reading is 582455kWh
